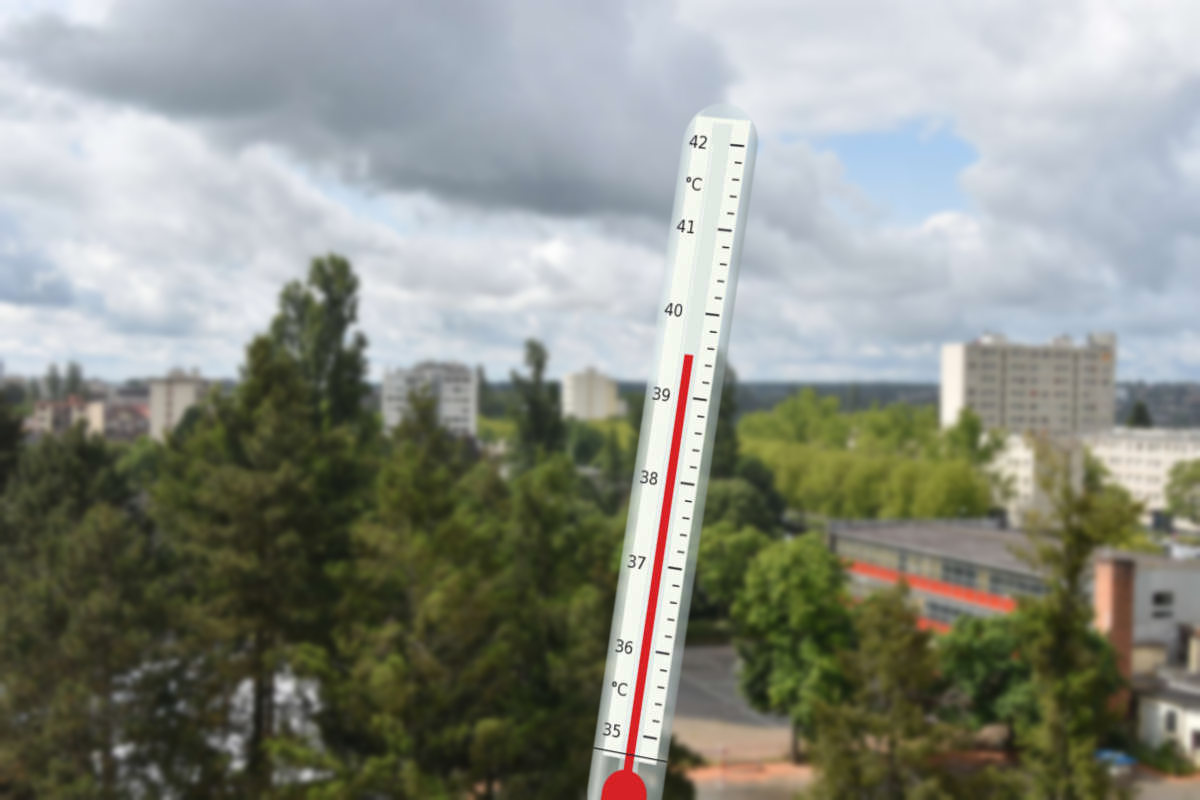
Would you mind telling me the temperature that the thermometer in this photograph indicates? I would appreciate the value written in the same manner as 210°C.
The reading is 39.5°C
